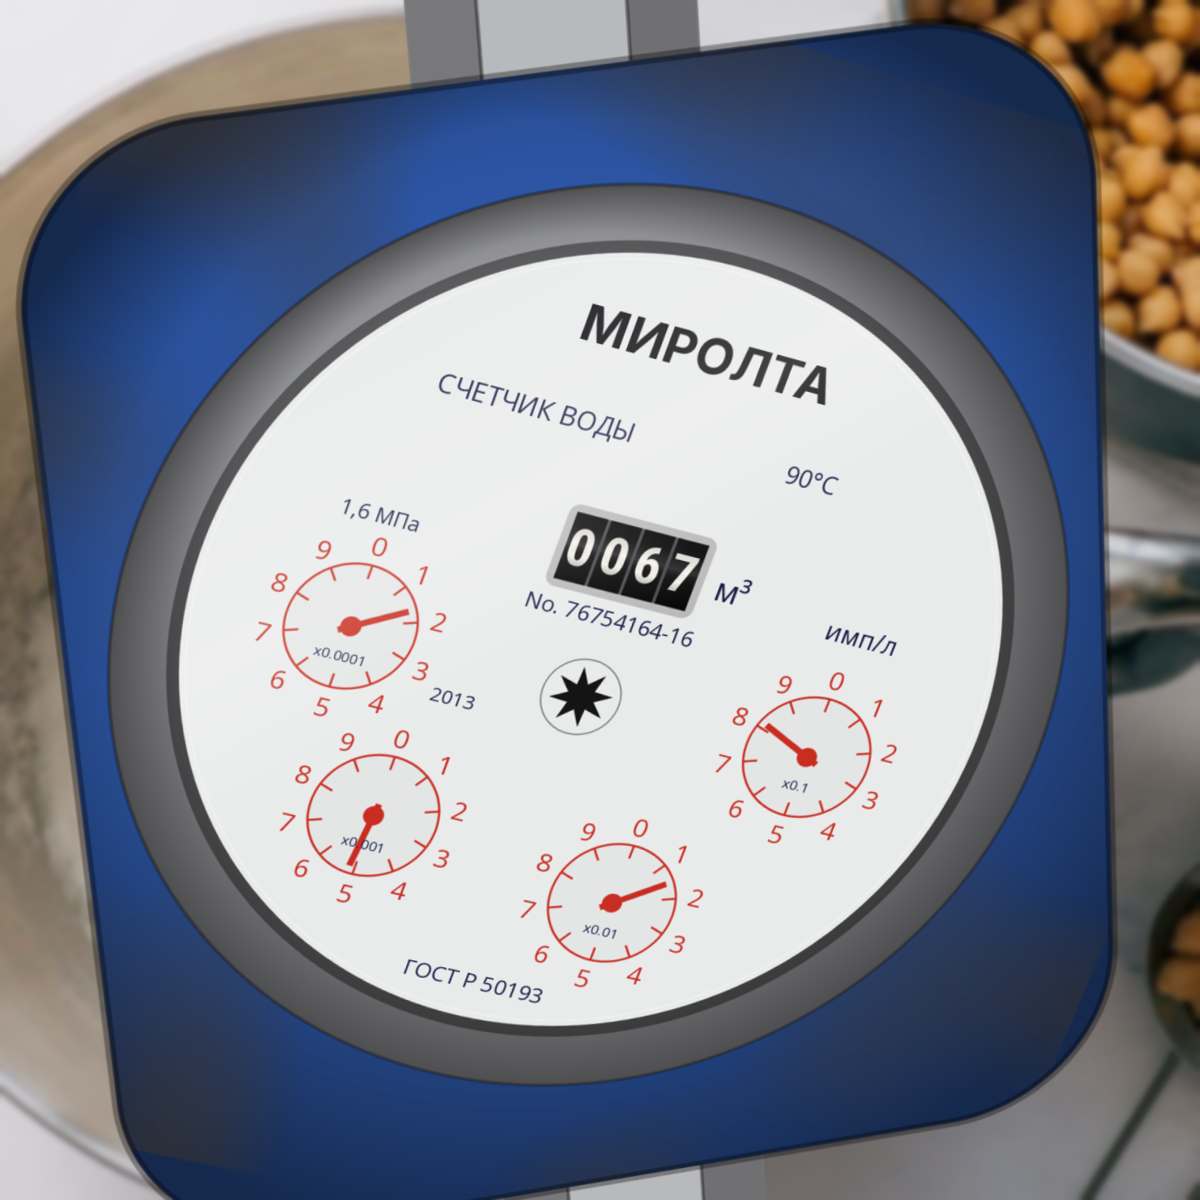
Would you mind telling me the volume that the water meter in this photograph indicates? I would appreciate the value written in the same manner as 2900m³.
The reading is 67.8151m³
